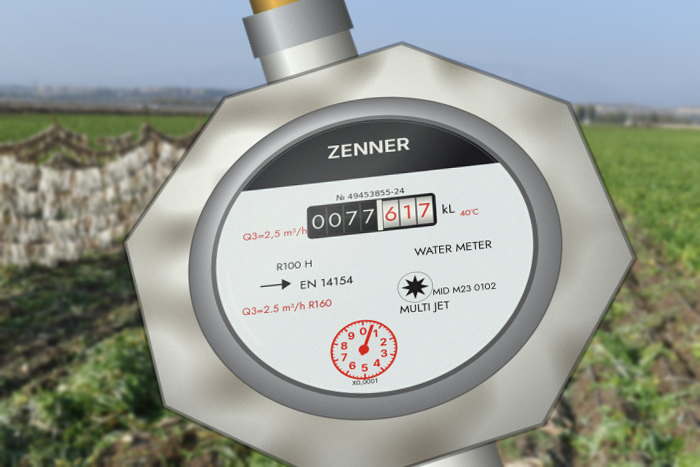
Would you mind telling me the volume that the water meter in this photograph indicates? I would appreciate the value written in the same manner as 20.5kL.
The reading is 77.6170kL
